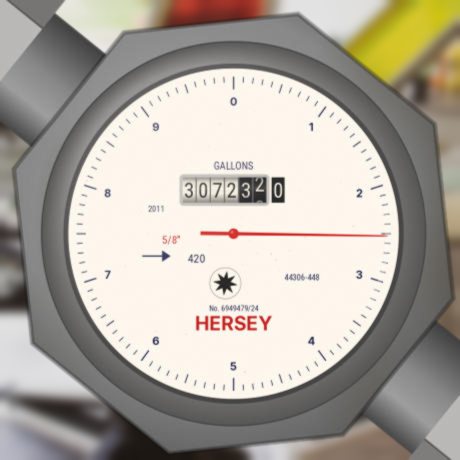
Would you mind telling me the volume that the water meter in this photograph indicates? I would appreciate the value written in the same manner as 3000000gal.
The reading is 3072322.5gal
